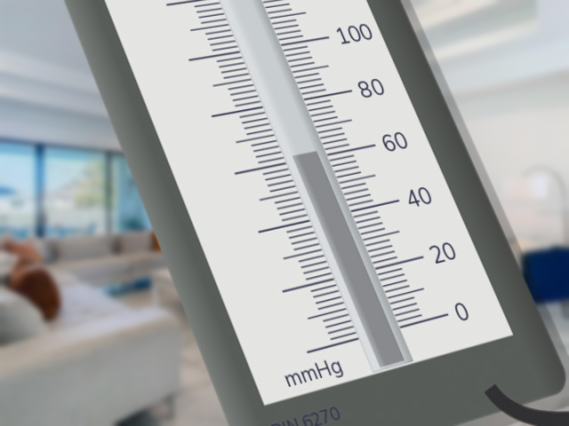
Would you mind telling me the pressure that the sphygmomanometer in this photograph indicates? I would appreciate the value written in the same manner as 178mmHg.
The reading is 62mmHg
